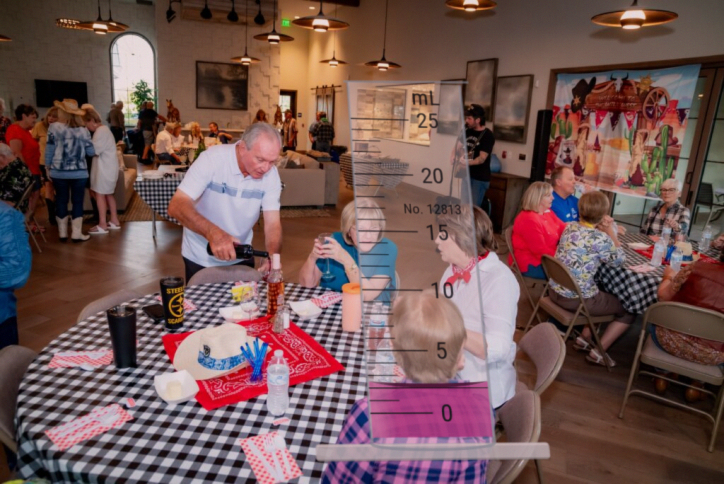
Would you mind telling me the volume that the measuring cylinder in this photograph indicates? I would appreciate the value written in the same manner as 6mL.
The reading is 2mL
